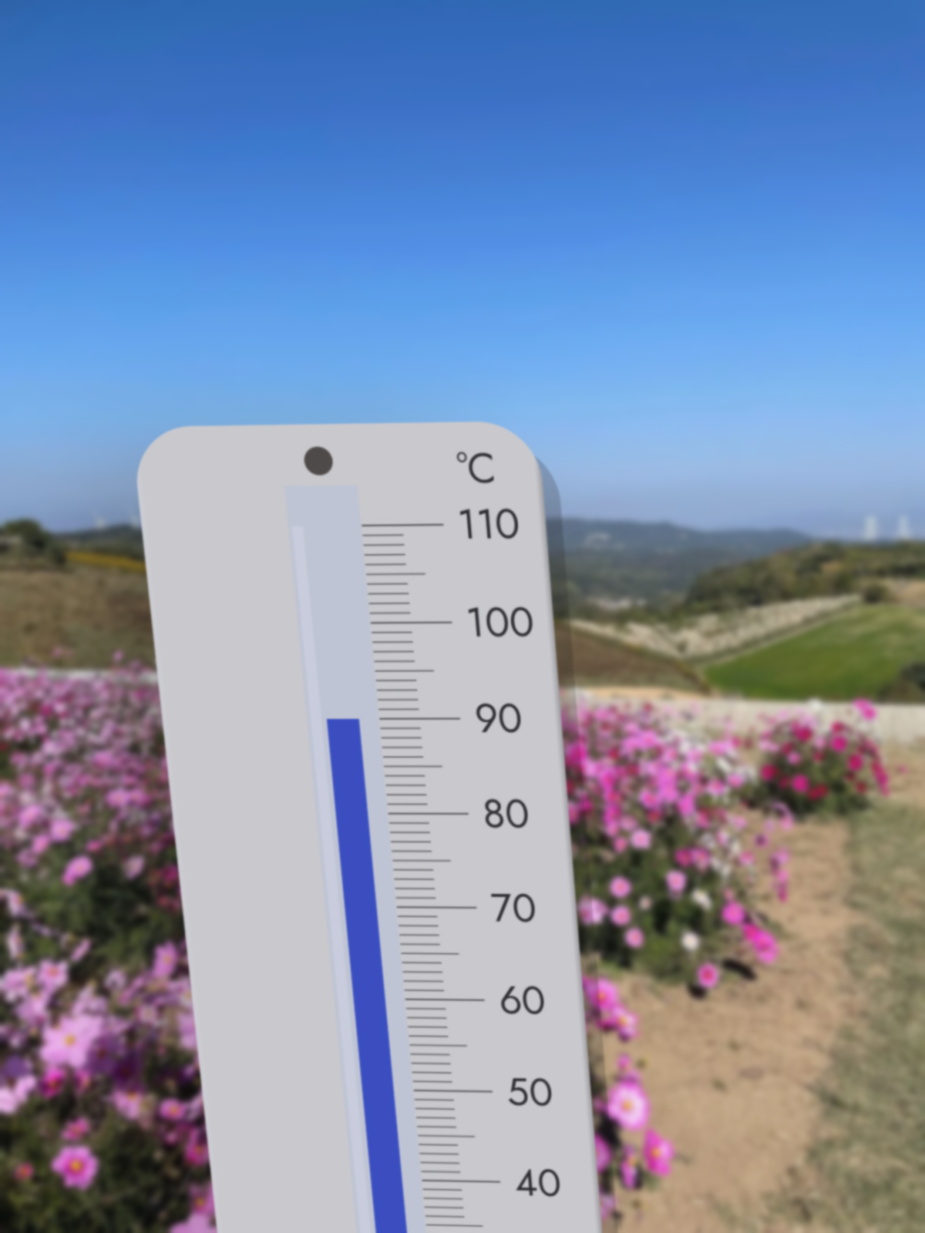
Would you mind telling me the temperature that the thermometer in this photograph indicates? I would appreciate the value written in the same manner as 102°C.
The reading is 90°C
